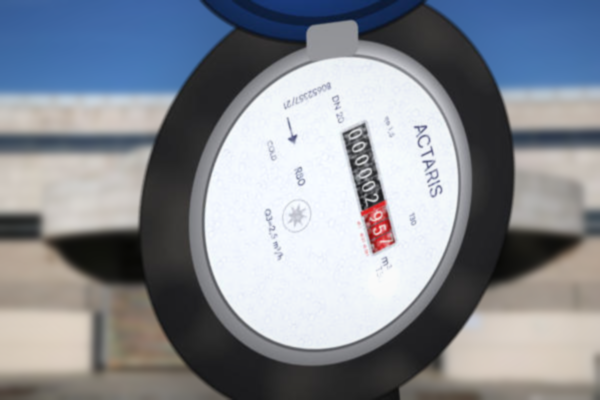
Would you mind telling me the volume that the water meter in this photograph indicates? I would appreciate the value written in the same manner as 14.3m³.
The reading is 2.957m³
